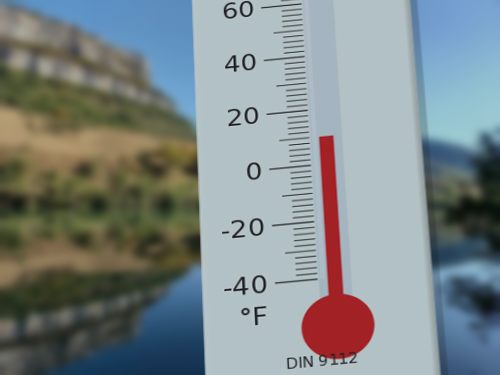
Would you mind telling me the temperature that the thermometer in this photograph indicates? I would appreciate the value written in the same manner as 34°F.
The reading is 10°F
